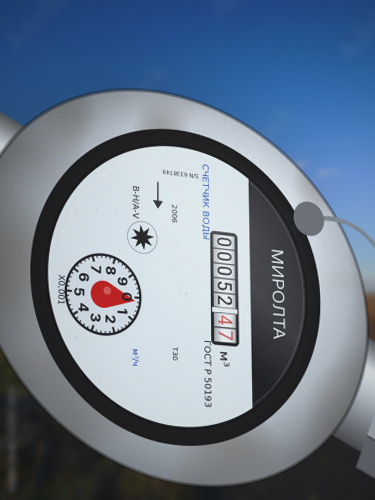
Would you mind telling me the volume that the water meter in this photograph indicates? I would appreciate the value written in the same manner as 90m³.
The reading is 52.470m³
